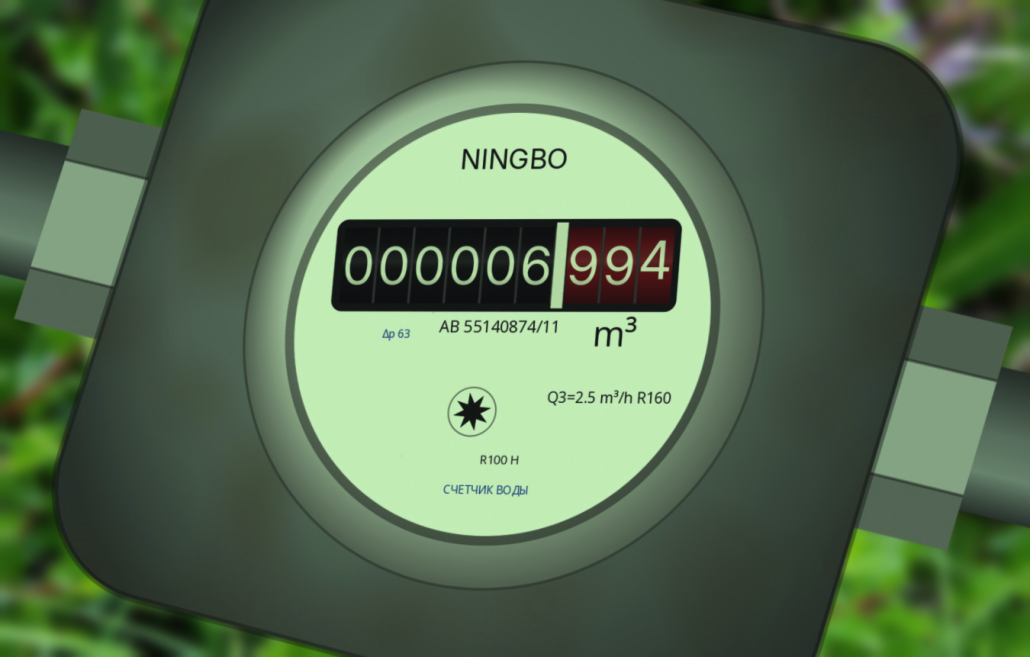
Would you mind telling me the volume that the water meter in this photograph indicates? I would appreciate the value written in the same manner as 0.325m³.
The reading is 6.994m³
